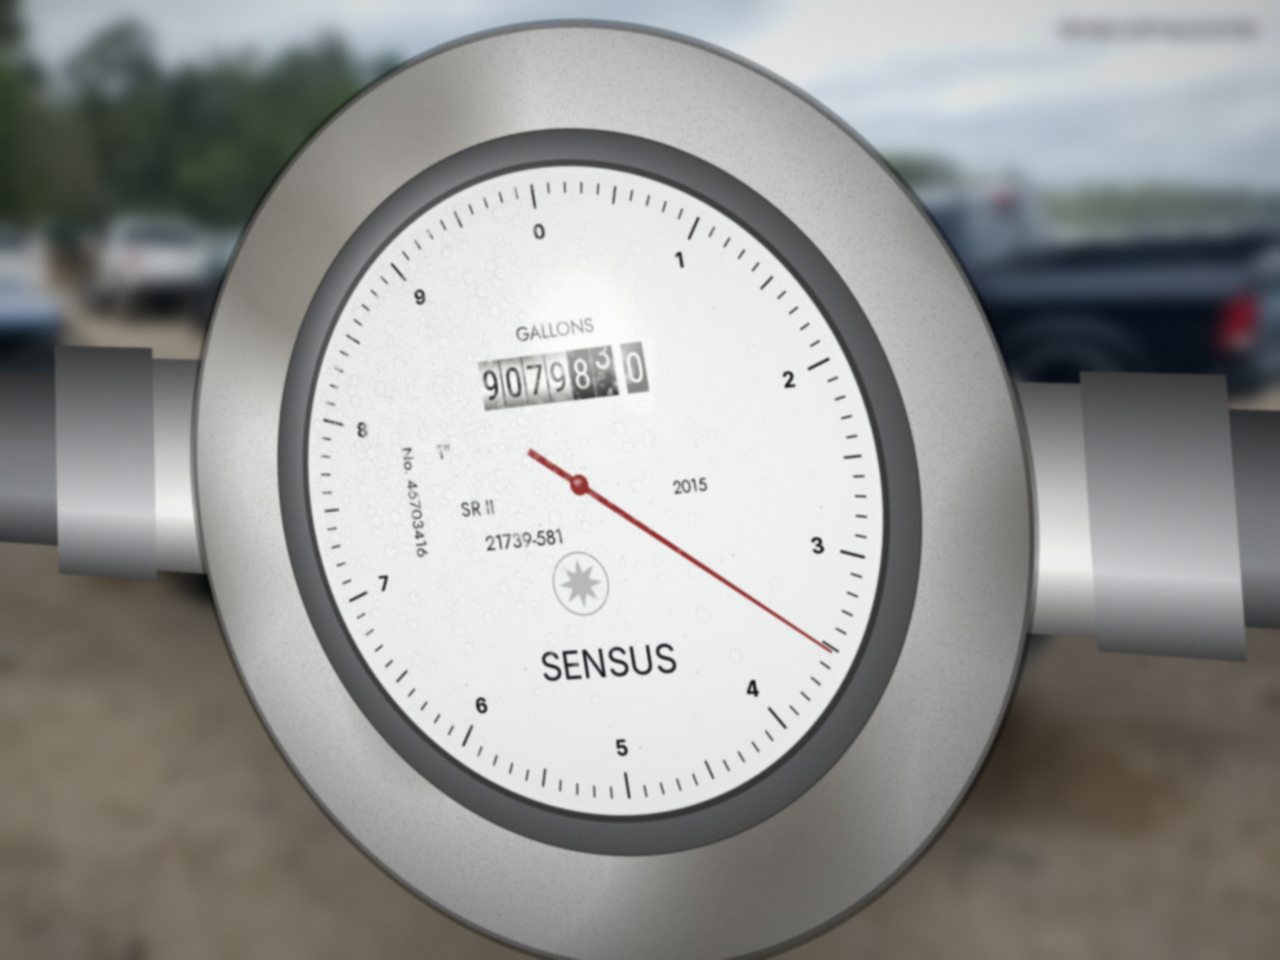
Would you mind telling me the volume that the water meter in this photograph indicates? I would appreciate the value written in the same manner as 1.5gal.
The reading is 9079833.5gal
